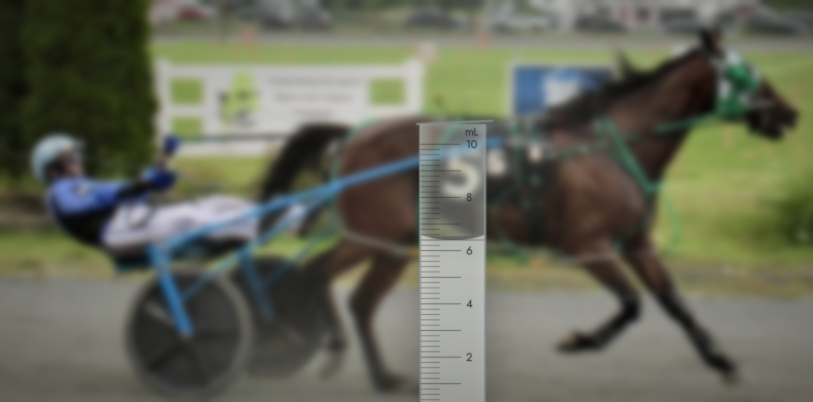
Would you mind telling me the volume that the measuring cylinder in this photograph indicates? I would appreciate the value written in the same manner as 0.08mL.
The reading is 6.4mL
